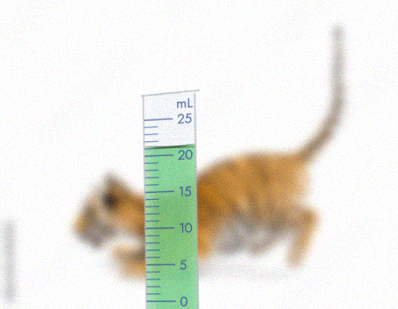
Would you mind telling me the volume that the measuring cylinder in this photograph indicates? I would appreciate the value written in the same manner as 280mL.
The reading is 21mL
